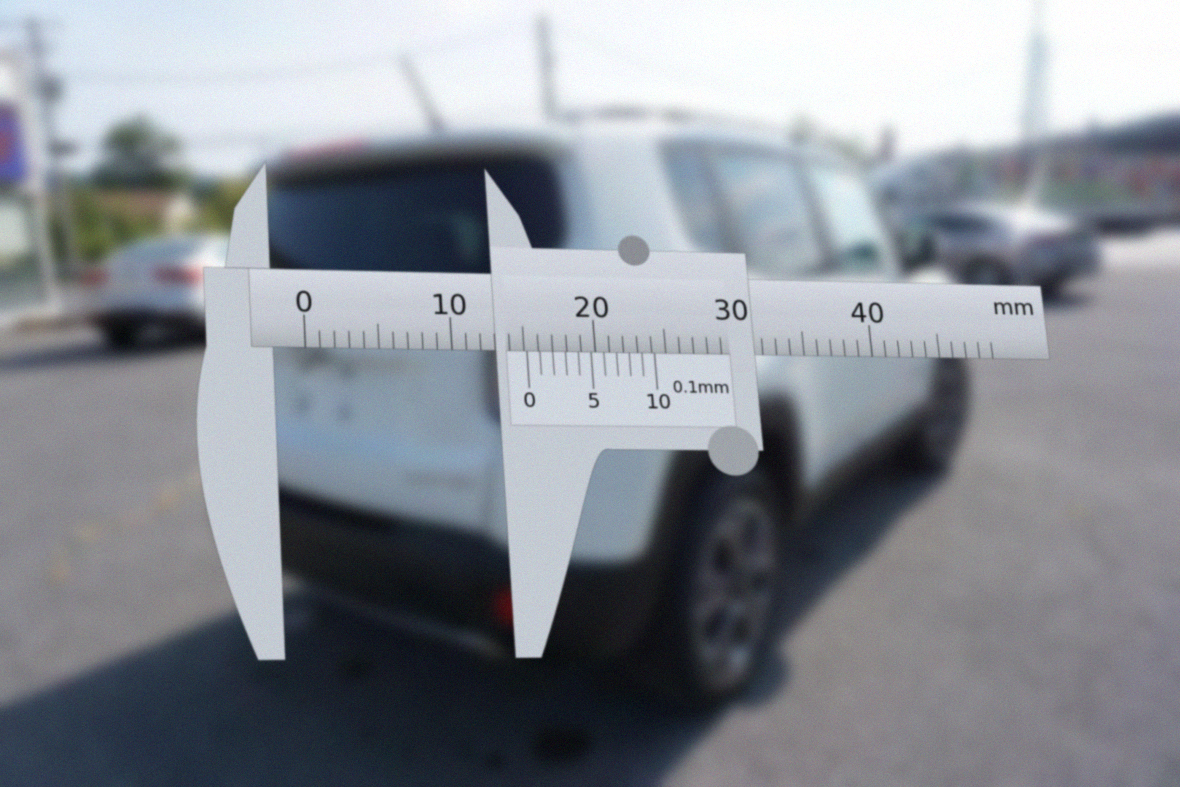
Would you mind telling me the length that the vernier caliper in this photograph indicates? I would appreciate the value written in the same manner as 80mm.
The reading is 15.2mm
